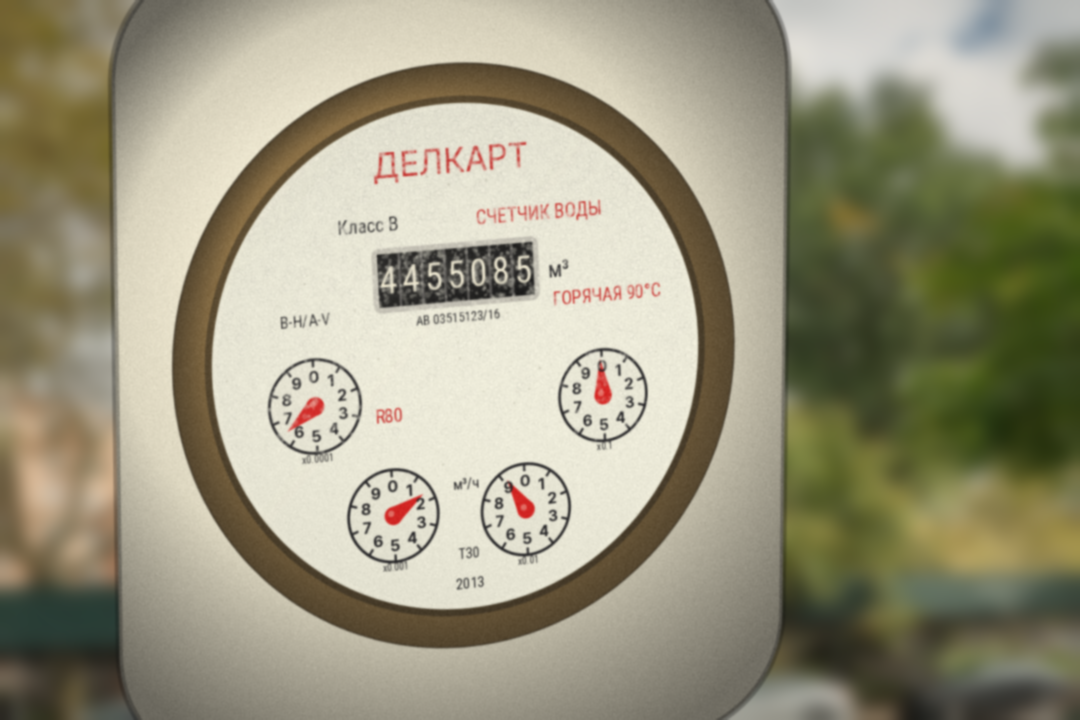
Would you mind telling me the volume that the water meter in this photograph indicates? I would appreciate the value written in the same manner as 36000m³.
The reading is 4455084.9916m³
